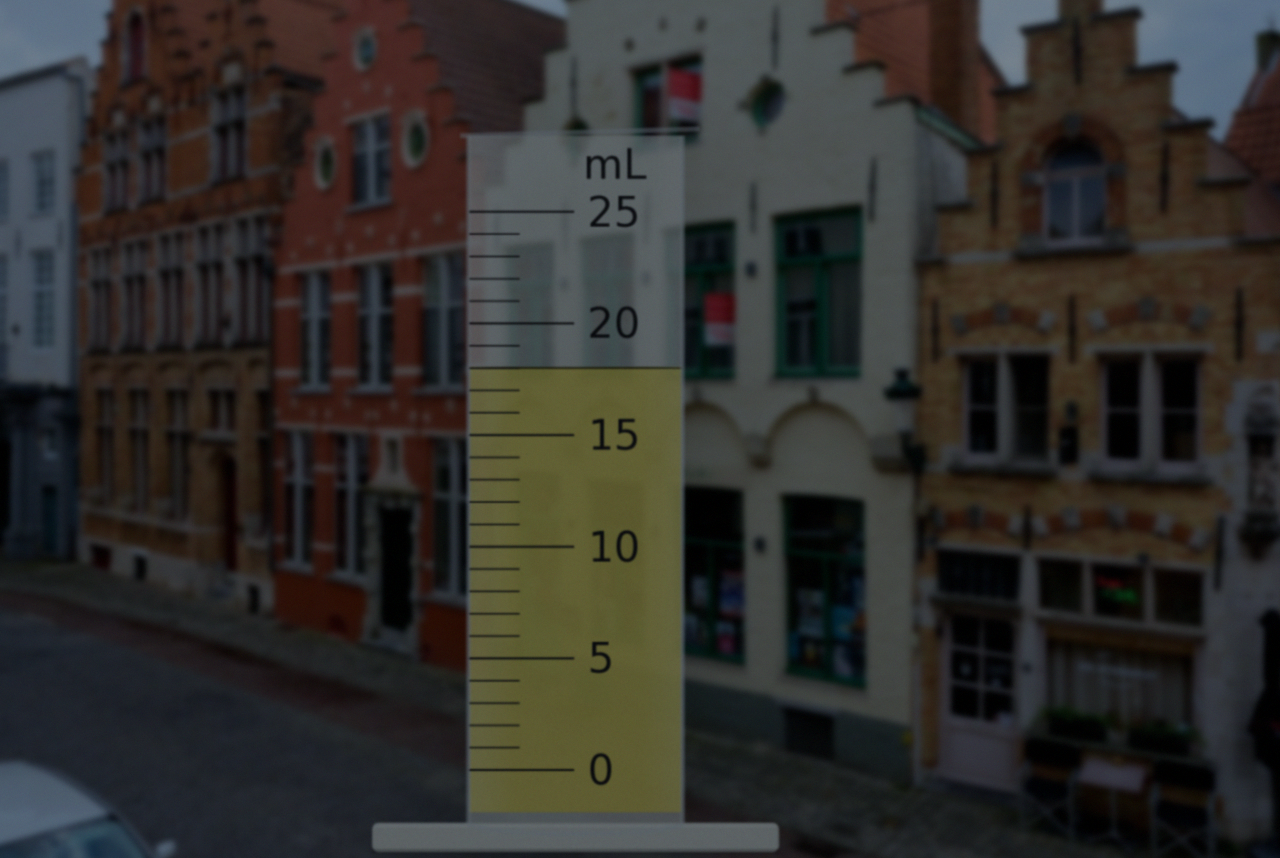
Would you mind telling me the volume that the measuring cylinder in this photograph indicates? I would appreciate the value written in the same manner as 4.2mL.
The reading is 18mL
